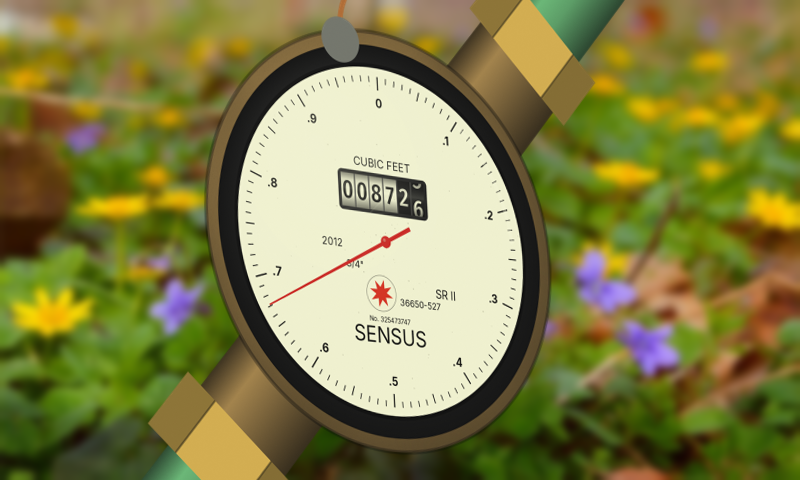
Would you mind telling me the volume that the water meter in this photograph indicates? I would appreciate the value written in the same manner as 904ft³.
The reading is 8725.67ft³
